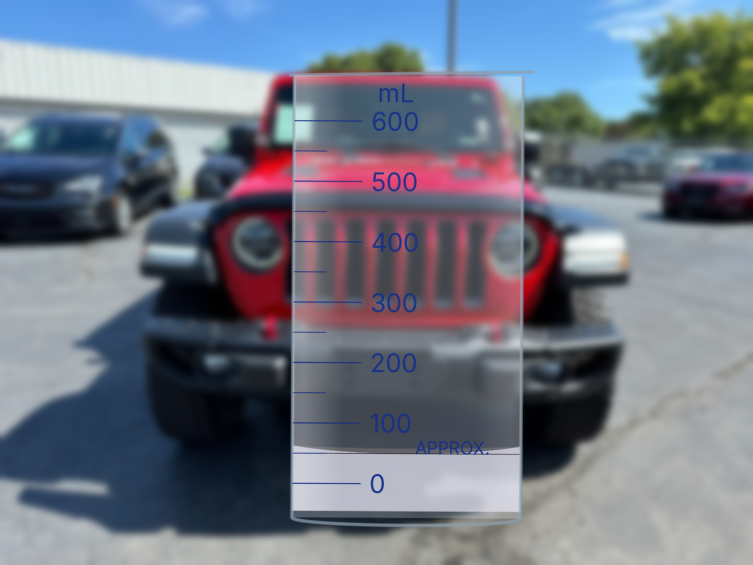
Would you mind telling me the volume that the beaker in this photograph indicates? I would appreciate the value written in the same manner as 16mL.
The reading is 50mL
